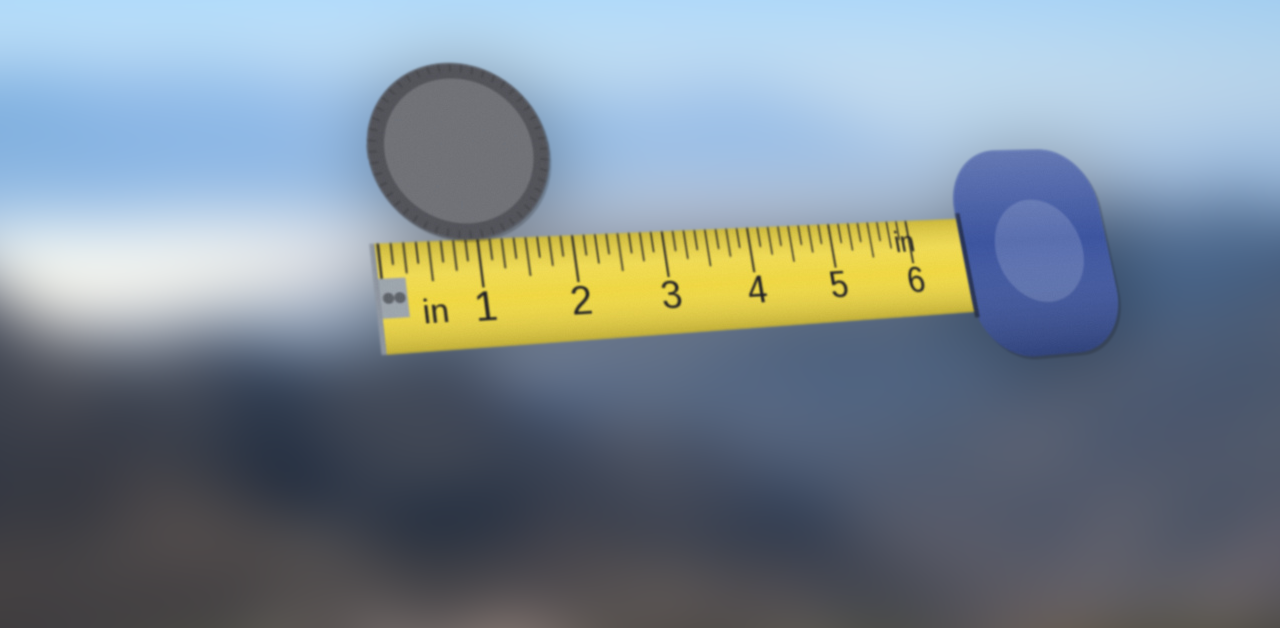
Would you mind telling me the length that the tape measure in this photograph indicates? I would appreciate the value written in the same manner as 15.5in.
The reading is 1.875in
